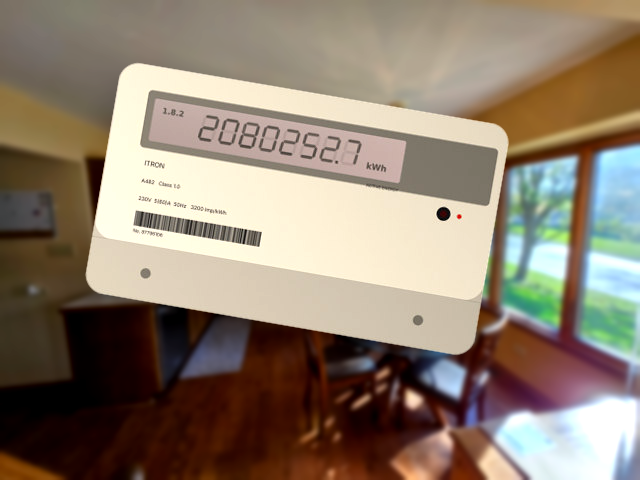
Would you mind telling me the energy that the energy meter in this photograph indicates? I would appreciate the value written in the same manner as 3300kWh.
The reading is 2080252.7kWh
